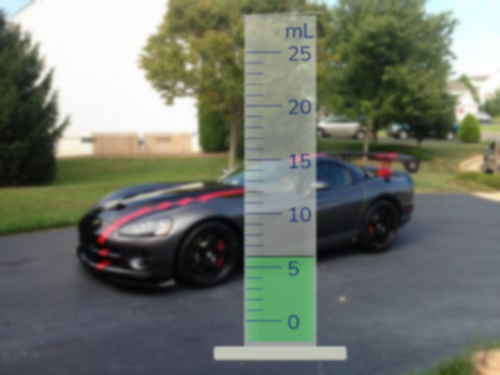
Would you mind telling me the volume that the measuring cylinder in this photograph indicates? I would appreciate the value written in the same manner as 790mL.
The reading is 6mL
